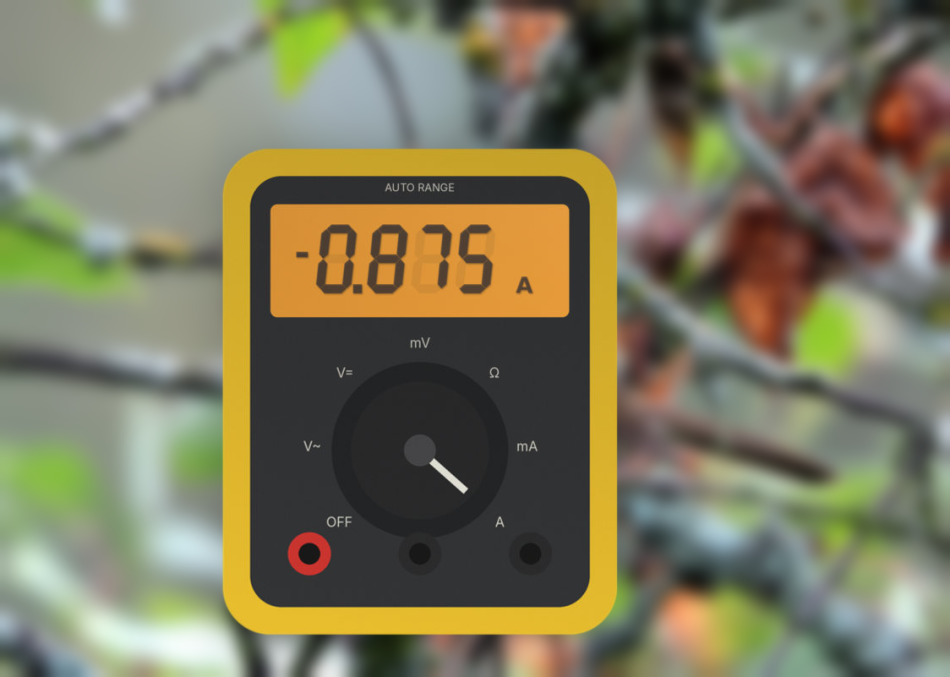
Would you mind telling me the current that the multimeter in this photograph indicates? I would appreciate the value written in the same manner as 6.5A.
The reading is -0.875A
